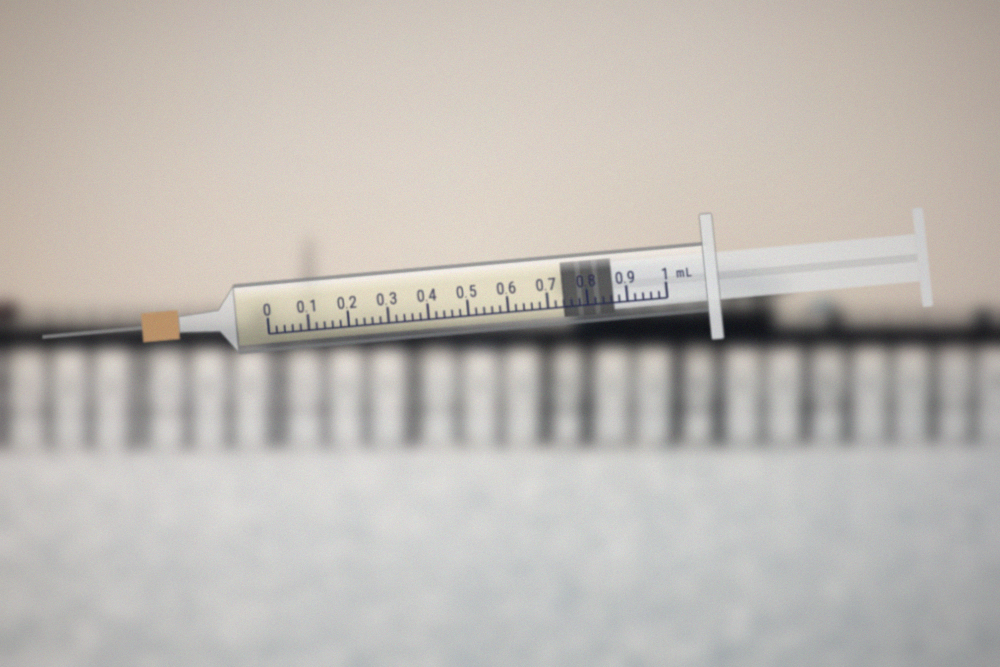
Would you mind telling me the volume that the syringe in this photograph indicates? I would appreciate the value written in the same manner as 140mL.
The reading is 0.74mL
